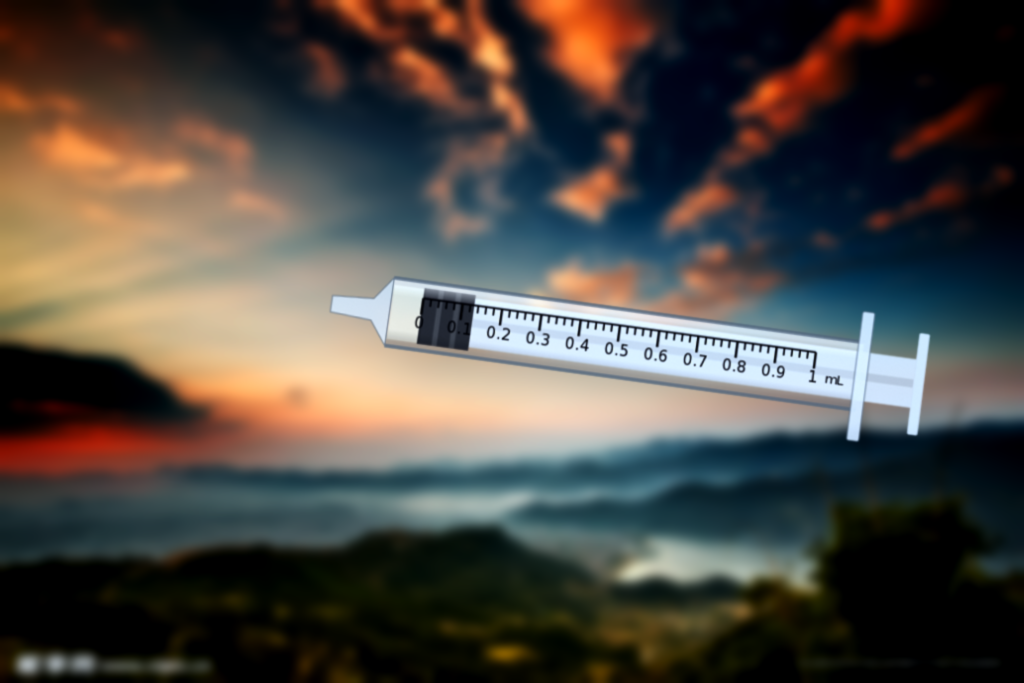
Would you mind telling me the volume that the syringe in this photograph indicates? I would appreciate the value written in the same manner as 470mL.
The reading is 0mL
